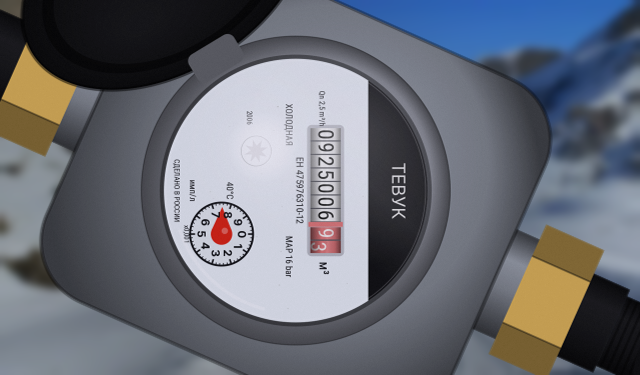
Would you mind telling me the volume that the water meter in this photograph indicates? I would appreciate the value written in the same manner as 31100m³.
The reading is 925006.927m³
